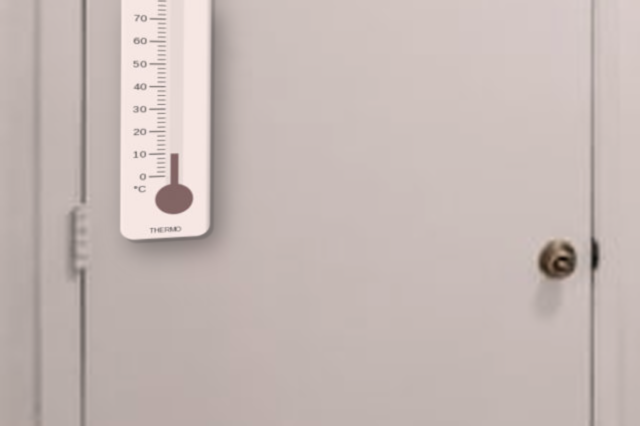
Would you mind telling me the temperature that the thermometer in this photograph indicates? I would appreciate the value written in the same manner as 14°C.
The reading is 10°C
